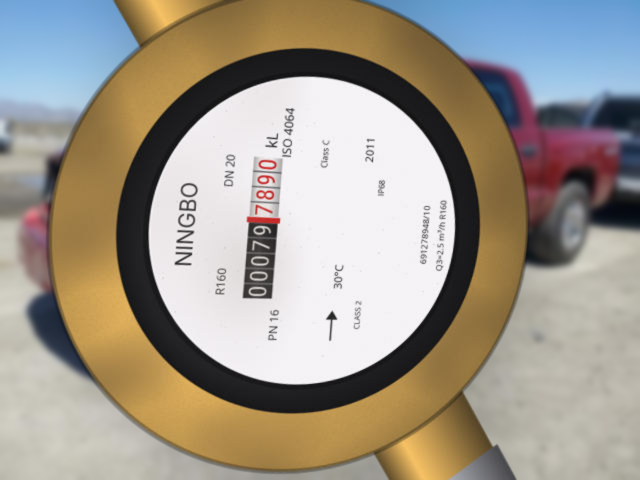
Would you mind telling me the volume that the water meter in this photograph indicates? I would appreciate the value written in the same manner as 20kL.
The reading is 79.7890kL
